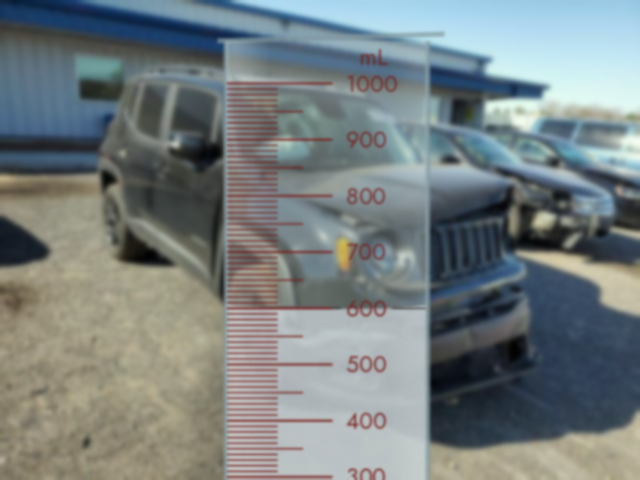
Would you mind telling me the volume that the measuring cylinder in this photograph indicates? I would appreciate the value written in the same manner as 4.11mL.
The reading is 600mL
